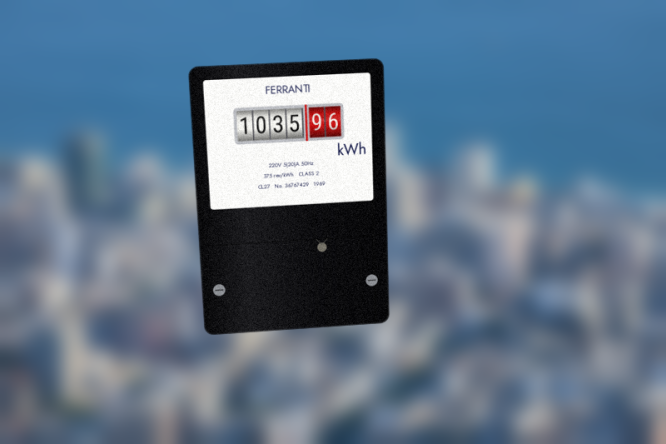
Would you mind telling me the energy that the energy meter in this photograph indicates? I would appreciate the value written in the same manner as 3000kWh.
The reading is 1035.96kWh
